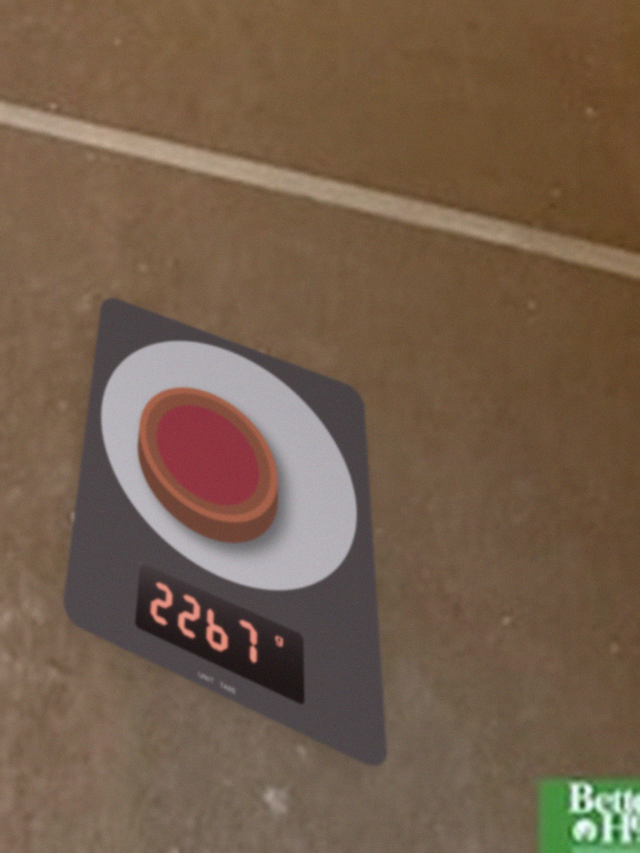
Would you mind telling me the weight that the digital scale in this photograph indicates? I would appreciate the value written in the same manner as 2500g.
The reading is 2267g
